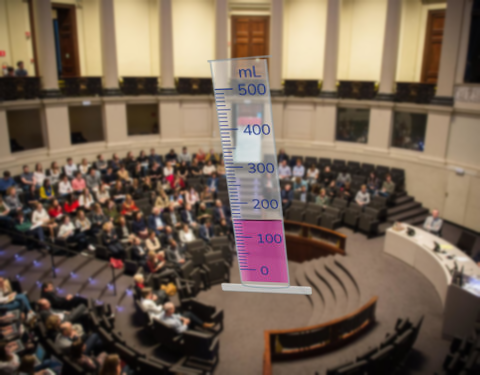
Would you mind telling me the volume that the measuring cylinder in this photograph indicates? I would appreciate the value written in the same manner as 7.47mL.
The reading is 150mL
